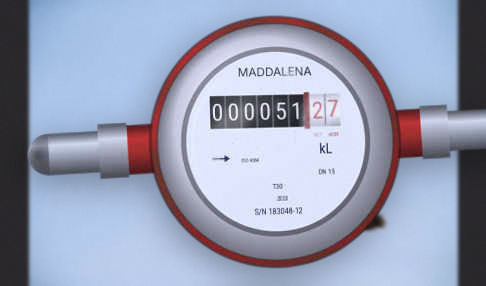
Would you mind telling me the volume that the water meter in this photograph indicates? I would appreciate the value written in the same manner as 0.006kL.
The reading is 51.27kL
